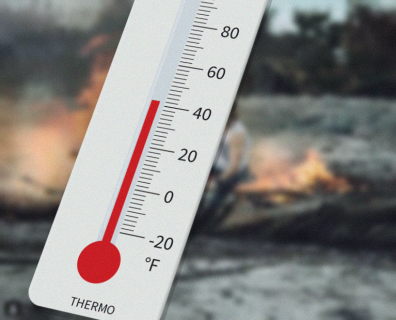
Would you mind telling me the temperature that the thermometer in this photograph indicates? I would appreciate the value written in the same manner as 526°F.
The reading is 42°F
